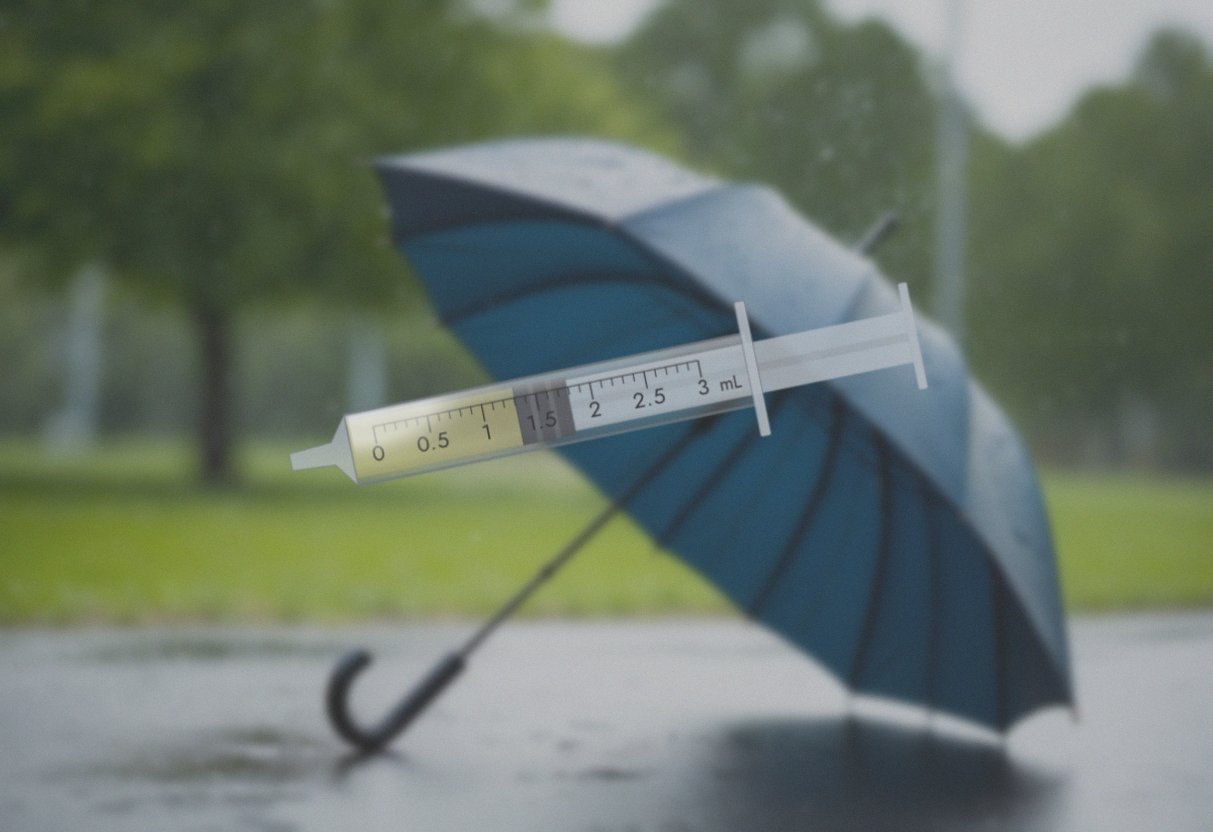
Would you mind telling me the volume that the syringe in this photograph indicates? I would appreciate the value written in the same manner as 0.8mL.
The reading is 1.3mL
